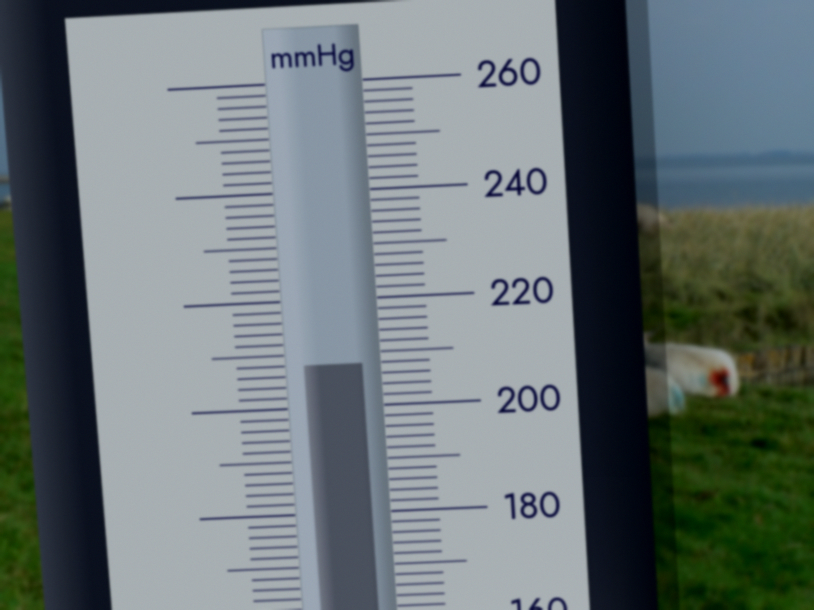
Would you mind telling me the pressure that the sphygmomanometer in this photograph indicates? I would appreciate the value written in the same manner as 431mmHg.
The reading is 208mmHg
